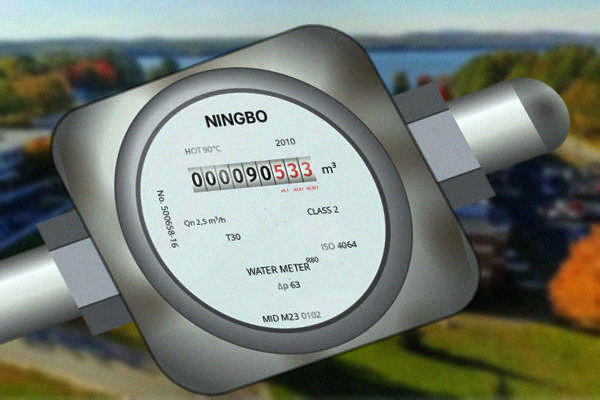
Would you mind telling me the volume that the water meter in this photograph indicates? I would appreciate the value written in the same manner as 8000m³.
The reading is 90.533m³
